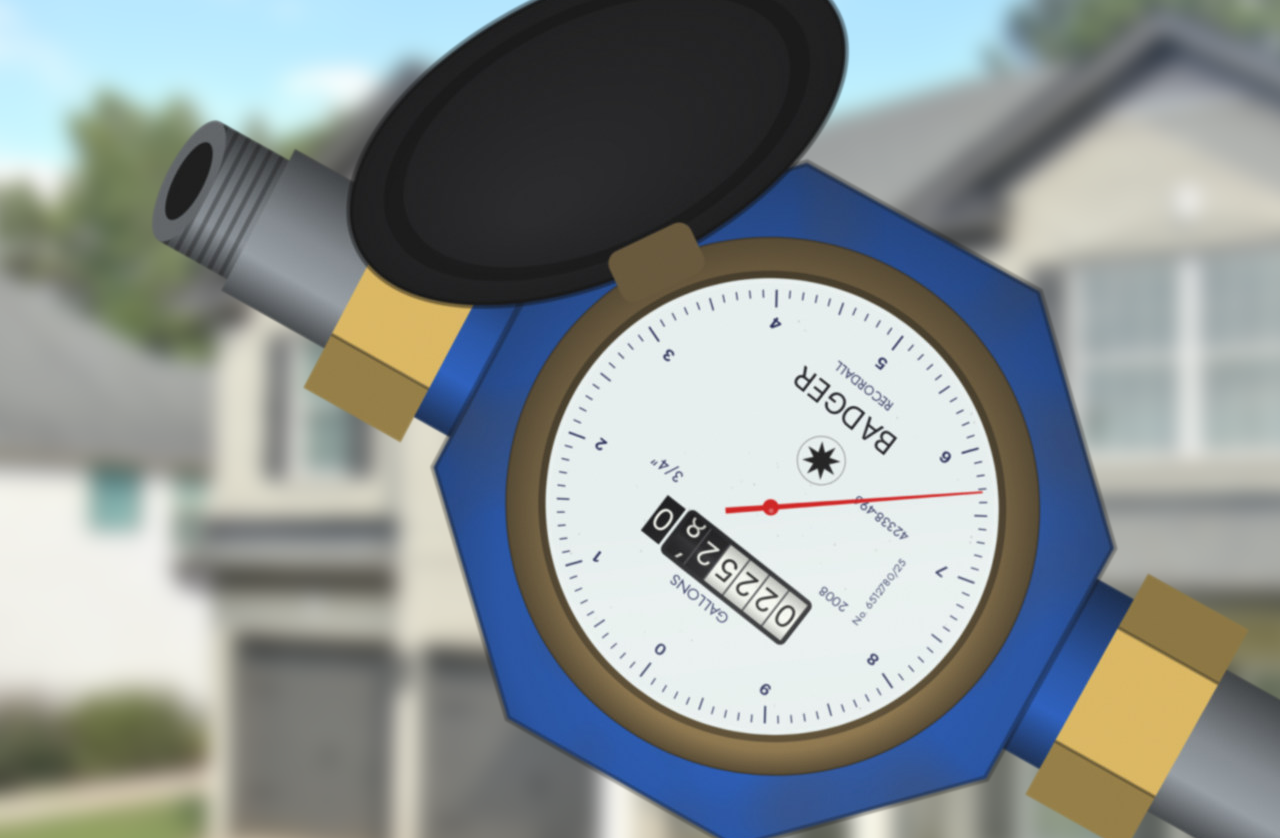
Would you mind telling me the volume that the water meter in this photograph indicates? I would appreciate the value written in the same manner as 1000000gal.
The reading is 225276.3gal
